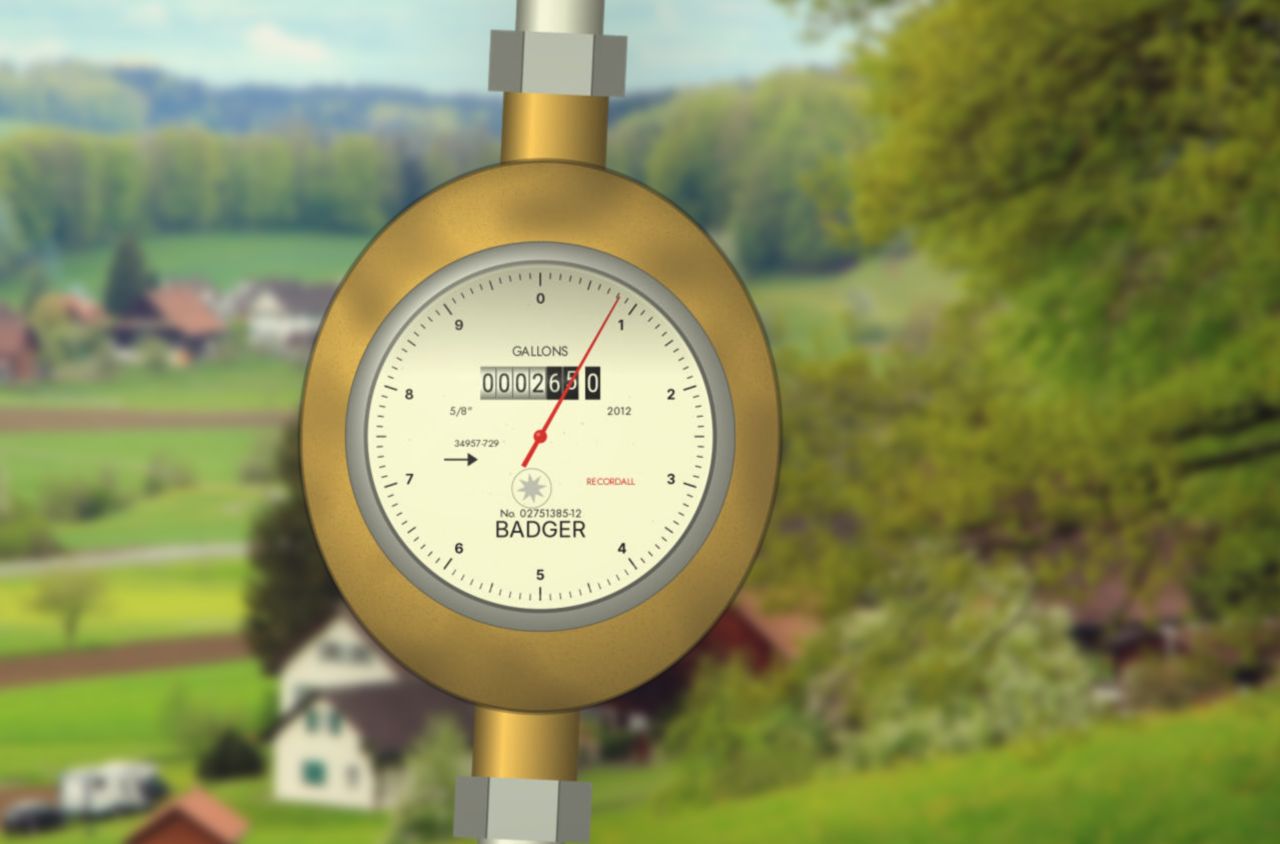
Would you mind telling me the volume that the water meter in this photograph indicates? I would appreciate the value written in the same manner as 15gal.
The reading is 2650.8gal
